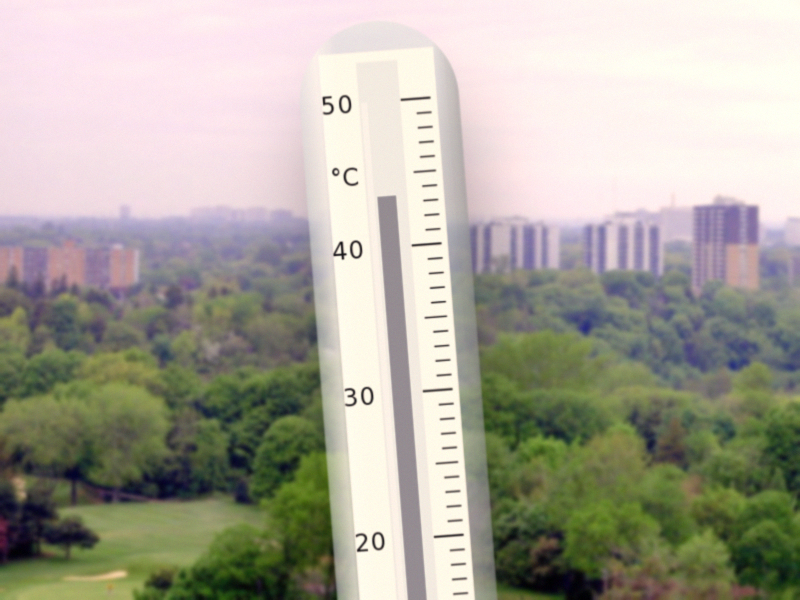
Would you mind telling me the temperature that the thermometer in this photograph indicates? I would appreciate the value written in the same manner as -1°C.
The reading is 43.5°C
